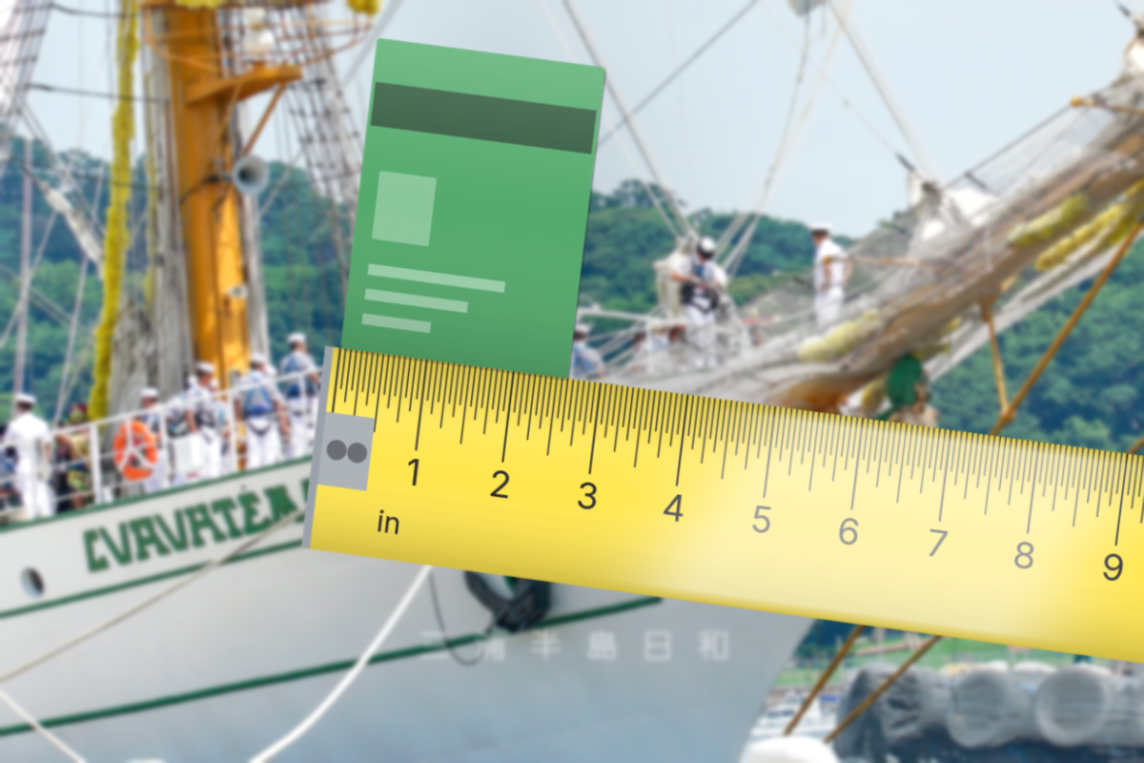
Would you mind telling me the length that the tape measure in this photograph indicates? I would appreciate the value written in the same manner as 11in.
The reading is 2.625in
